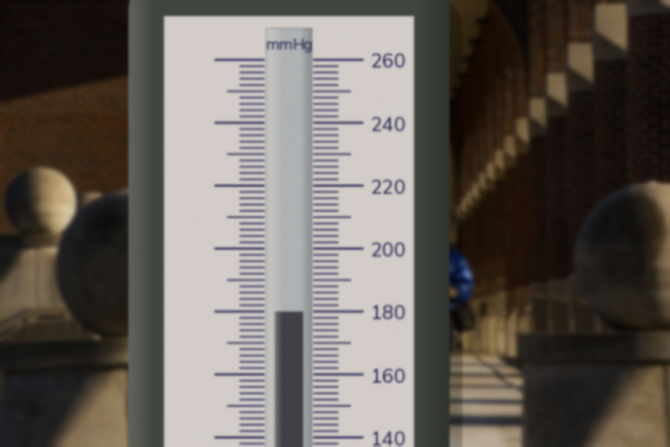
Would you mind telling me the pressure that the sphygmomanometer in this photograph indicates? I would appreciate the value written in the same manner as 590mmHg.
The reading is 180mmHg
